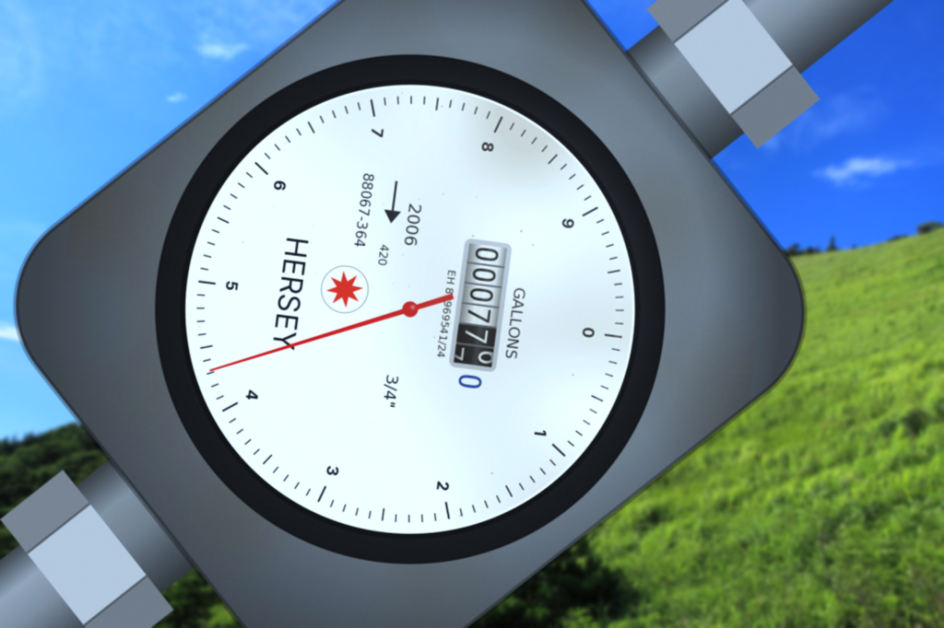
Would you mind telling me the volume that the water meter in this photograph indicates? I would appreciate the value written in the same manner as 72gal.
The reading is 7764.3gal
